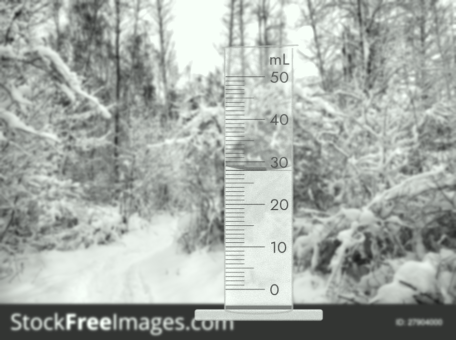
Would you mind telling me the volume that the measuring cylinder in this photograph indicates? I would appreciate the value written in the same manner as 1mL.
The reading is 28mL
